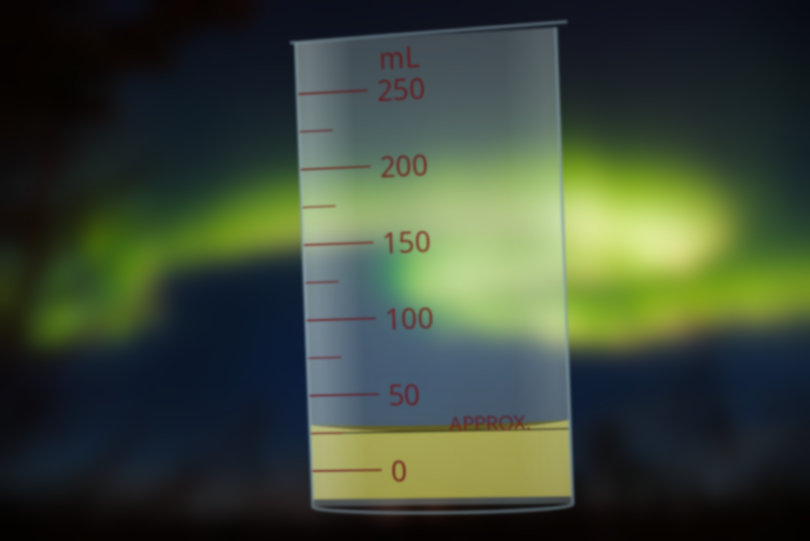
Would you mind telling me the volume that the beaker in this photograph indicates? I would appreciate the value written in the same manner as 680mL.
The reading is 25mL
